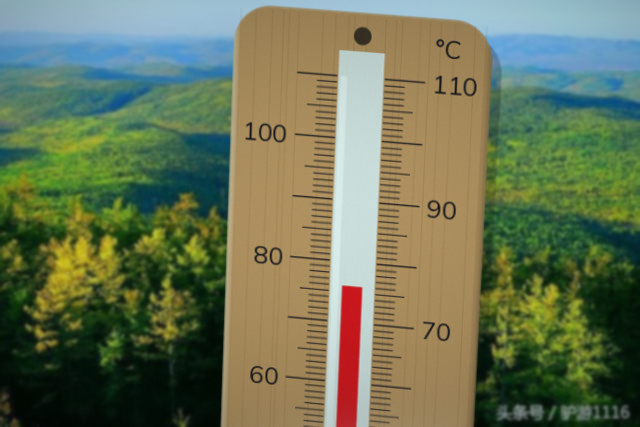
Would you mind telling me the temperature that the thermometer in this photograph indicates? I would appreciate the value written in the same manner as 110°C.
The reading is 76°C
